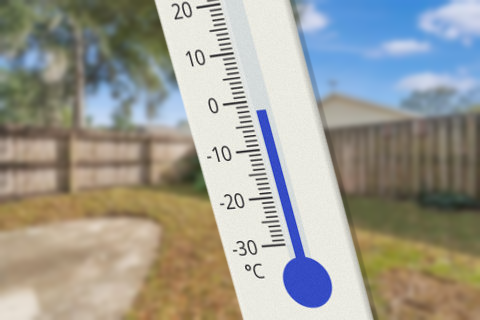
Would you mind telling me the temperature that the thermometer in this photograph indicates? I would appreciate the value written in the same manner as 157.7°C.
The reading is -2°C
